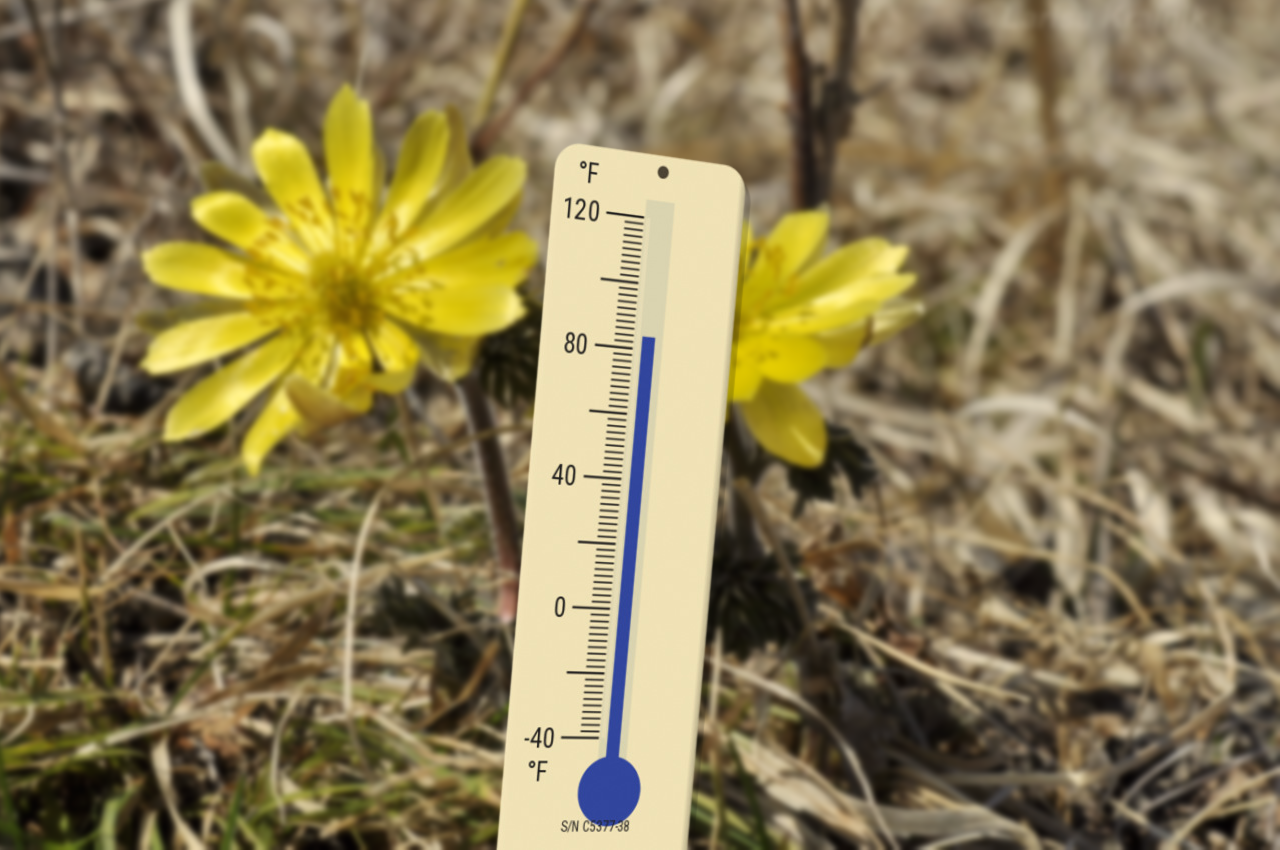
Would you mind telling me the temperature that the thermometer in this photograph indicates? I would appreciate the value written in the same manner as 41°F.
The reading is 84°F
